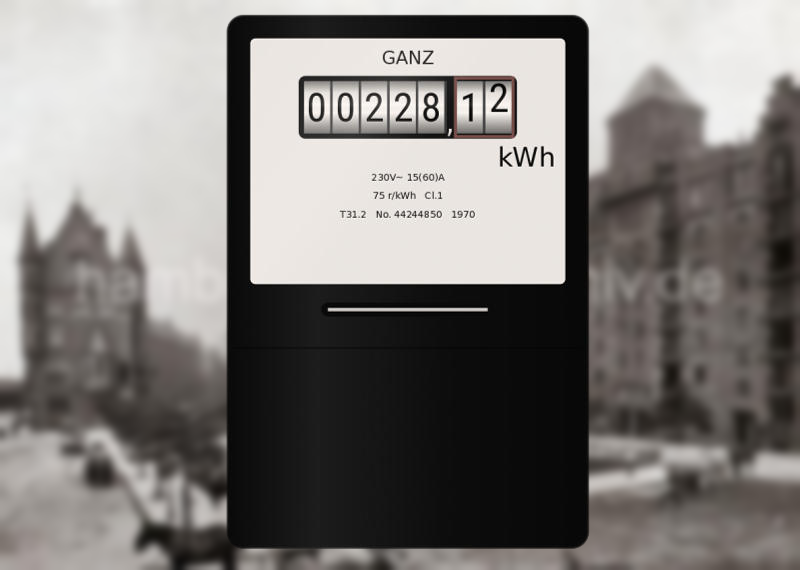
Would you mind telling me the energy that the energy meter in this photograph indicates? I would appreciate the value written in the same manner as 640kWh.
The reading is 228.12kWh
